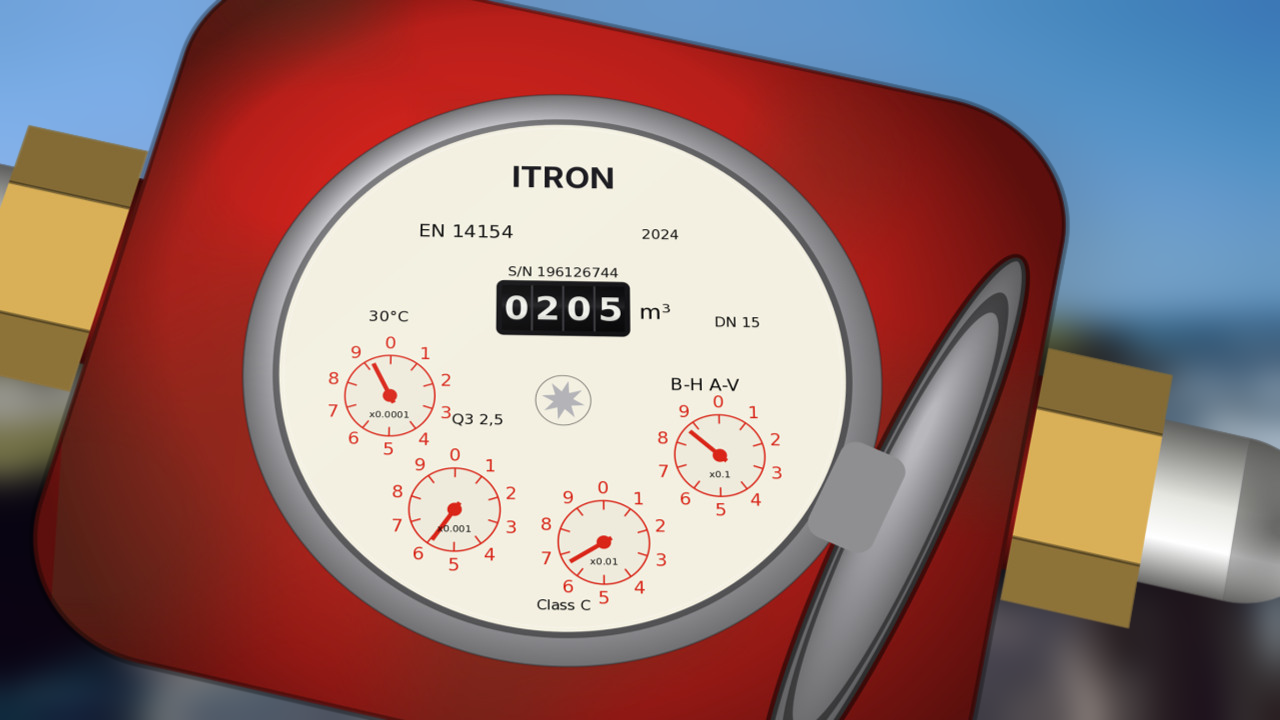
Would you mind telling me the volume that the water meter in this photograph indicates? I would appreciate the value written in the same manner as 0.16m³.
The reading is 205.8659m³
